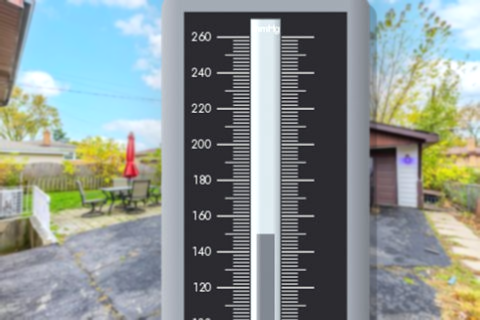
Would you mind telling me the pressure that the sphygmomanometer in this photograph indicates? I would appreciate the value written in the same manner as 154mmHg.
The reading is 150mmHg
